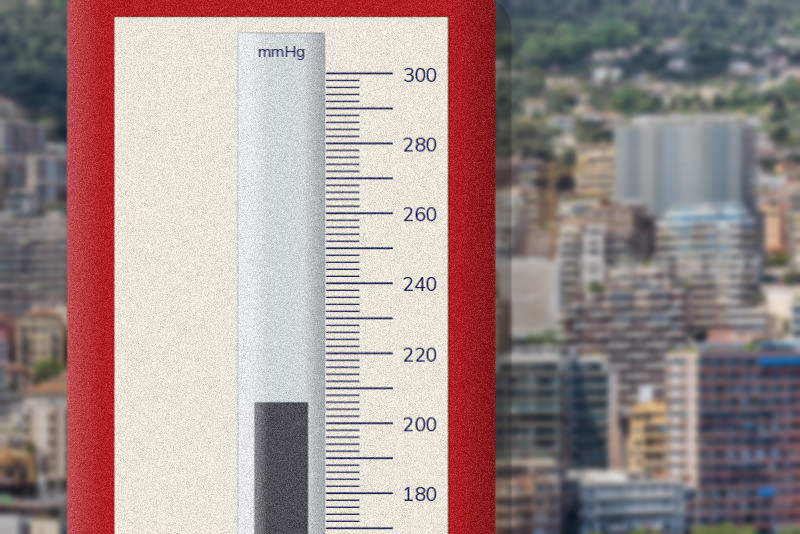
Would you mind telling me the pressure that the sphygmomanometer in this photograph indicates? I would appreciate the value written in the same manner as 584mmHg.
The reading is 206mmHg
